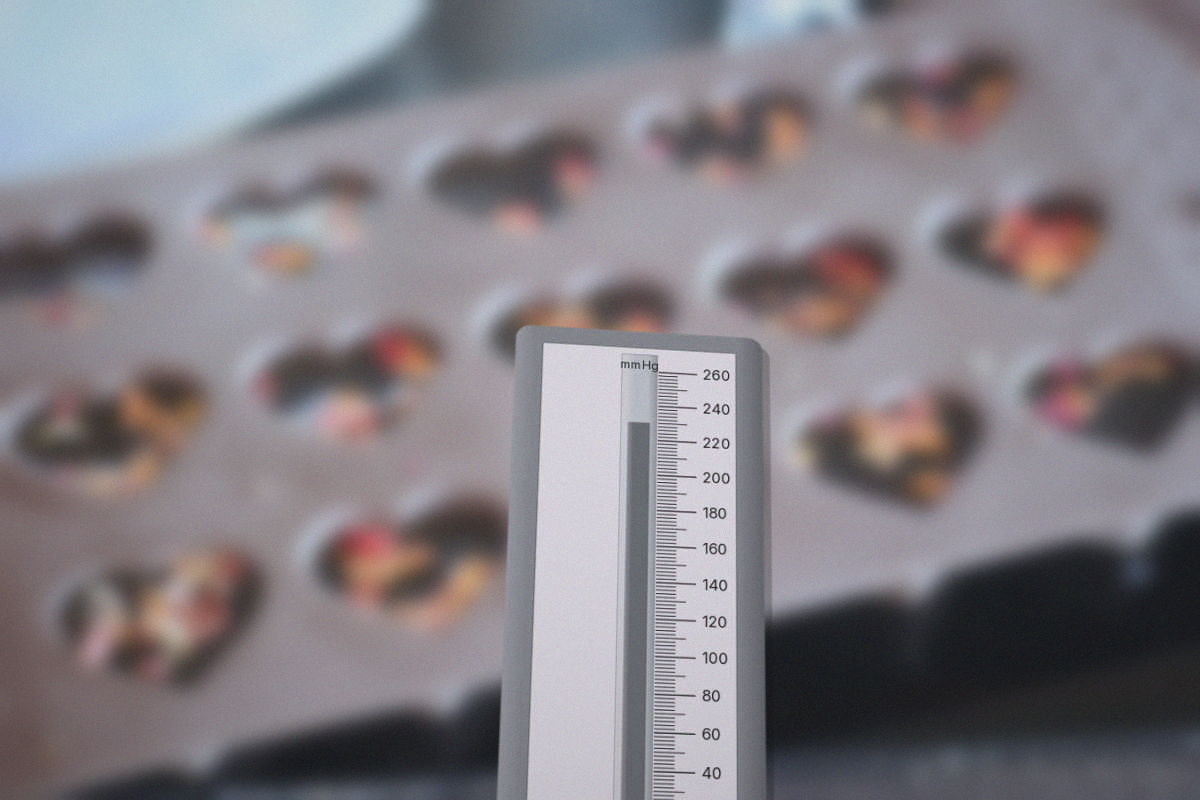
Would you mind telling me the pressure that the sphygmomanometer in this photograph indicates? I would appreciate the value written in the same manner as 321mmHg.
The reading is 230mmHg
